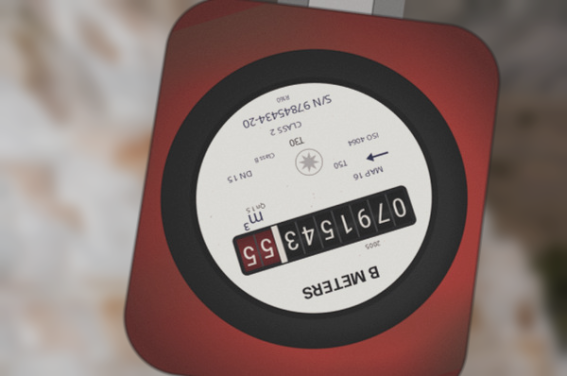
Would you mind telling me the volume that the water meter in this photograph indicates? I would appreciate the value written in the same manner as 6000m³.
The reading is 791543.55m³
